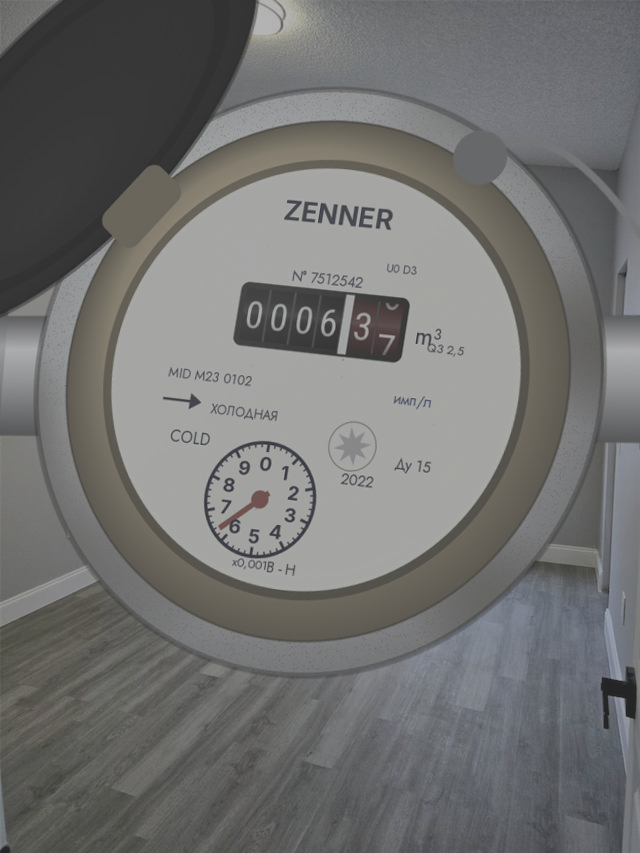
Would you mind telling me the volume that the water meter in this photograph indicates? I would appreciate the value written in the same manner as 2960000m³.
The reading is 6.366m³
